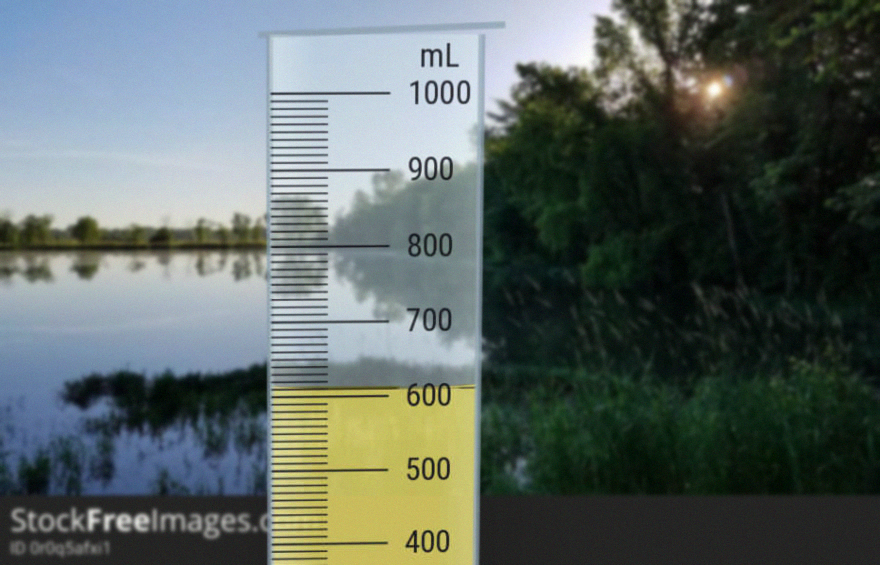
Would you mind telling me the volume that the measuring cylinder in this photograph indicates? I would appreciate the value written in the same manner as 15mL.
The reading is 610mL
